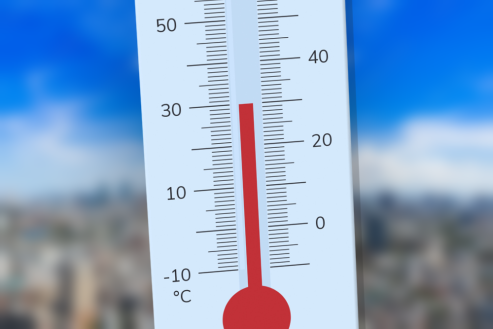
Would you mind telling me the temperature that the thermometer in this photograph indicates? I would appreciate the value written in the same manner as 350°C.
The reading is 30°C
